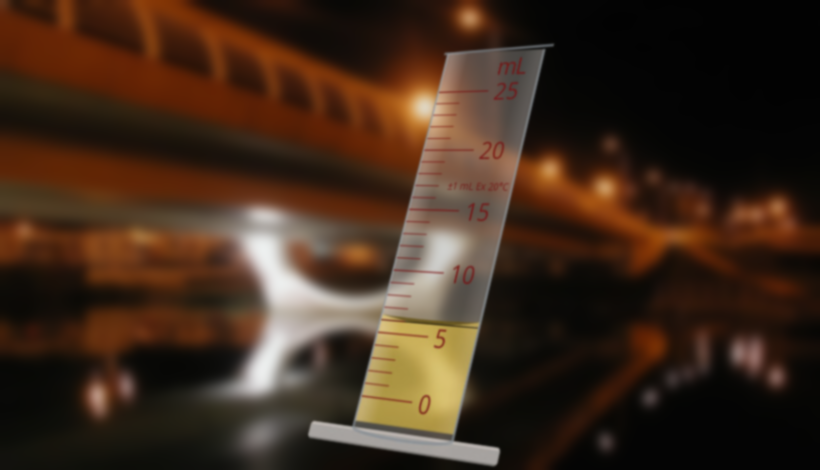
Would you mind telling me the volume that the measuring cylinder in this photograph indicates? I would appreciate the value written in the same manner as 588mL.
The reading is 6mL
